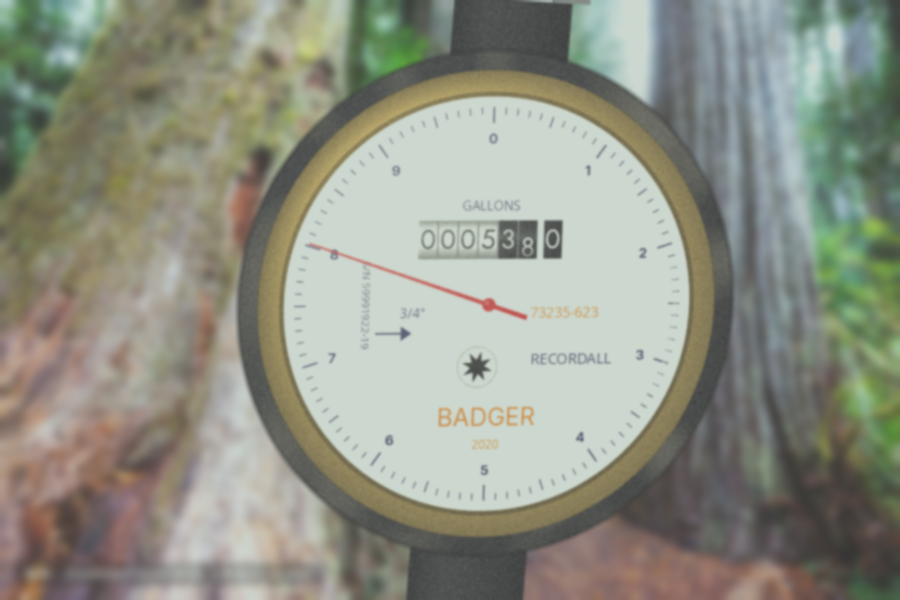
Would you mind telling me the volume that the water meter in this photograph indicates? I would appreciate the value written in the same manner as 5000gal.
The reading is 5378.0gal
